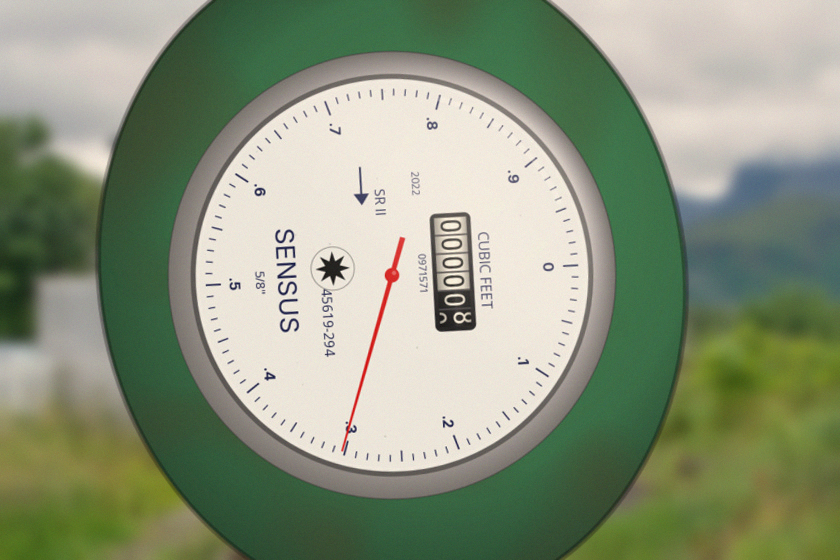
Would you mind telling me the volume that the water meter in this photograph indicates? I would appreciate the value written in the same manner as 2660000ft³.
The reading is 8.30ft³
